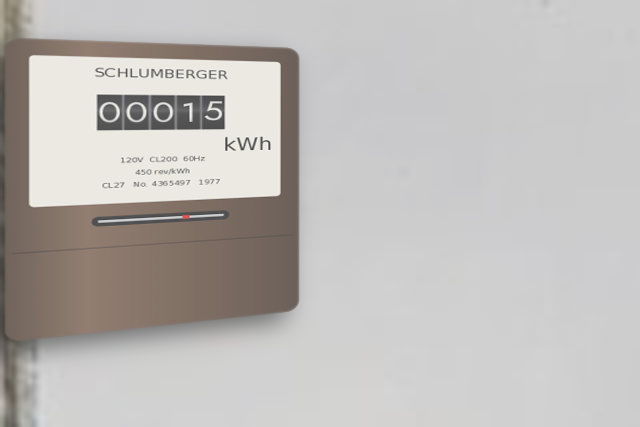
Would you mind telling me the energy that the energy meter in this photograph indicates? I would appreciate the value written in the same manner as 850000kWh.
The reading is 15kWh
